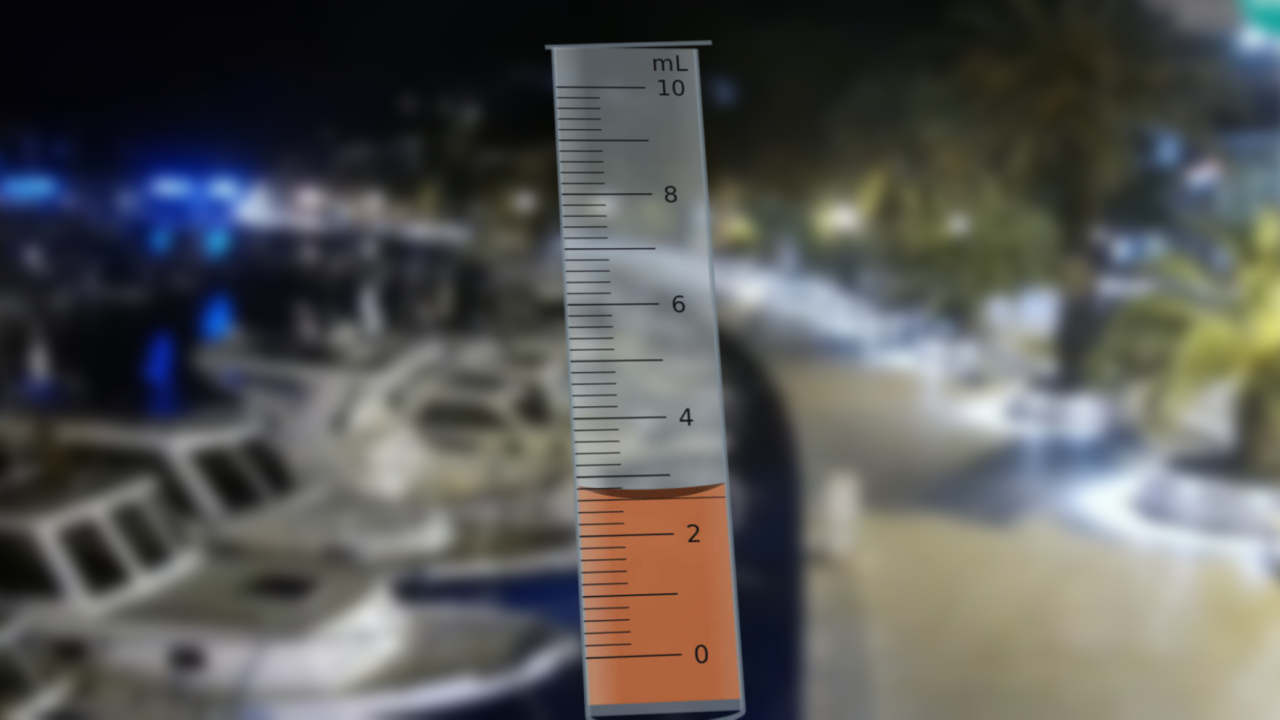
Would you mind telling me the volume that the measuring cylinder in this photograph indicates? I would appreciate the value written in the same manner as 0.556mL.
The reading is 2.6mL
